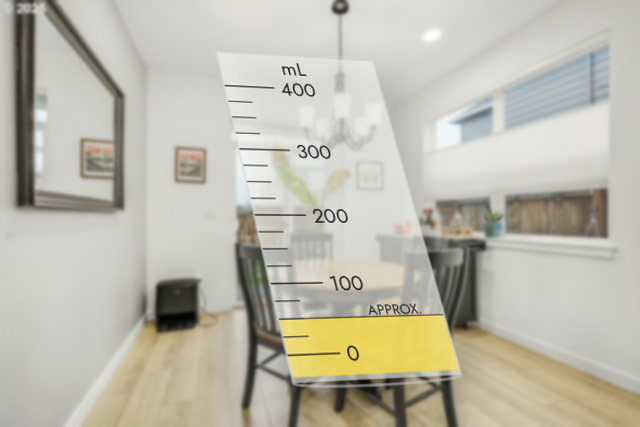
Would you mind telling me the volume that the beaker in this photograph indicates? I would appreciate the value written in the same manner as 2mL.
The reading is 50mL
